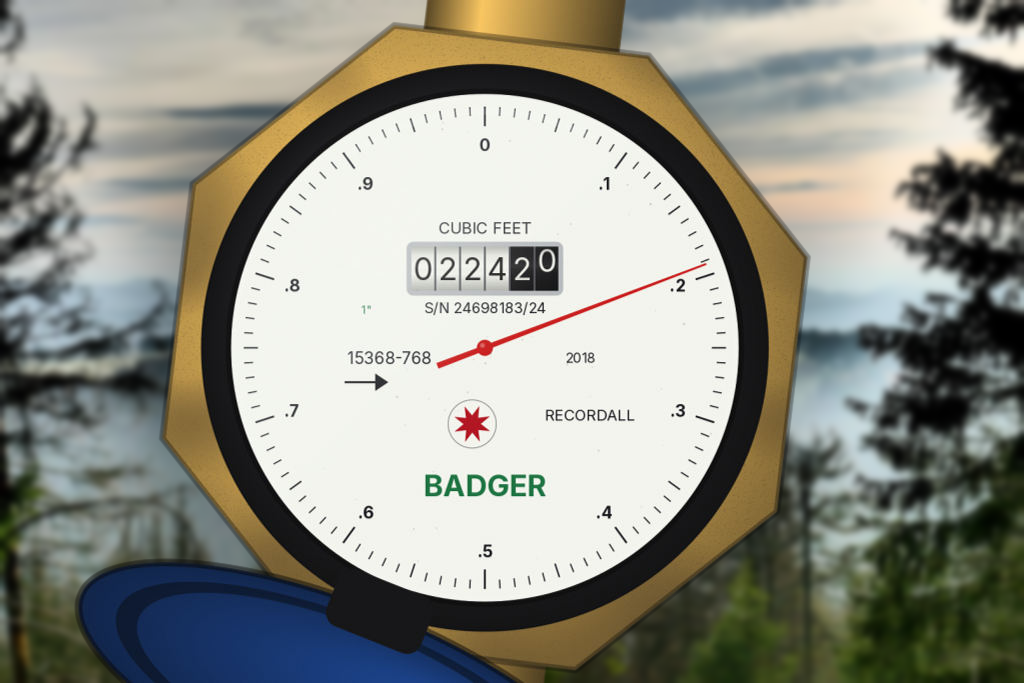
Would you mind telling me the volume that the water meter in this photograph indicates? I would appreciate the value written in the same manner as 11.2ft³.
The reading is 22420.19ft³
